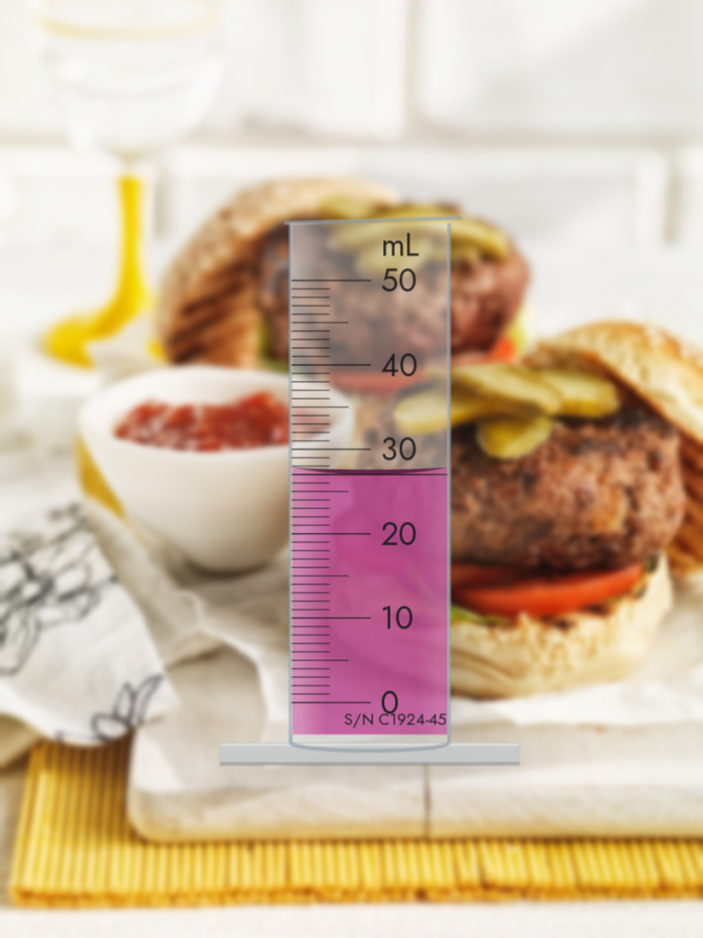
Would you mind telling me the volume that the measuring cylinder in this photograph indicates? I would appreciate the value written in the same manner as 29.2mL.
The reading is 27mL
